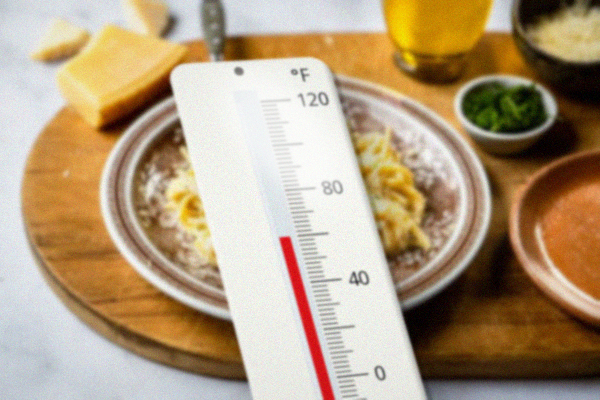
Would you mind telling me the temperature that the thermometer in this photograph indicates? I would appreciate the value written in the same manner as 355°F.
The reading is 60°F
